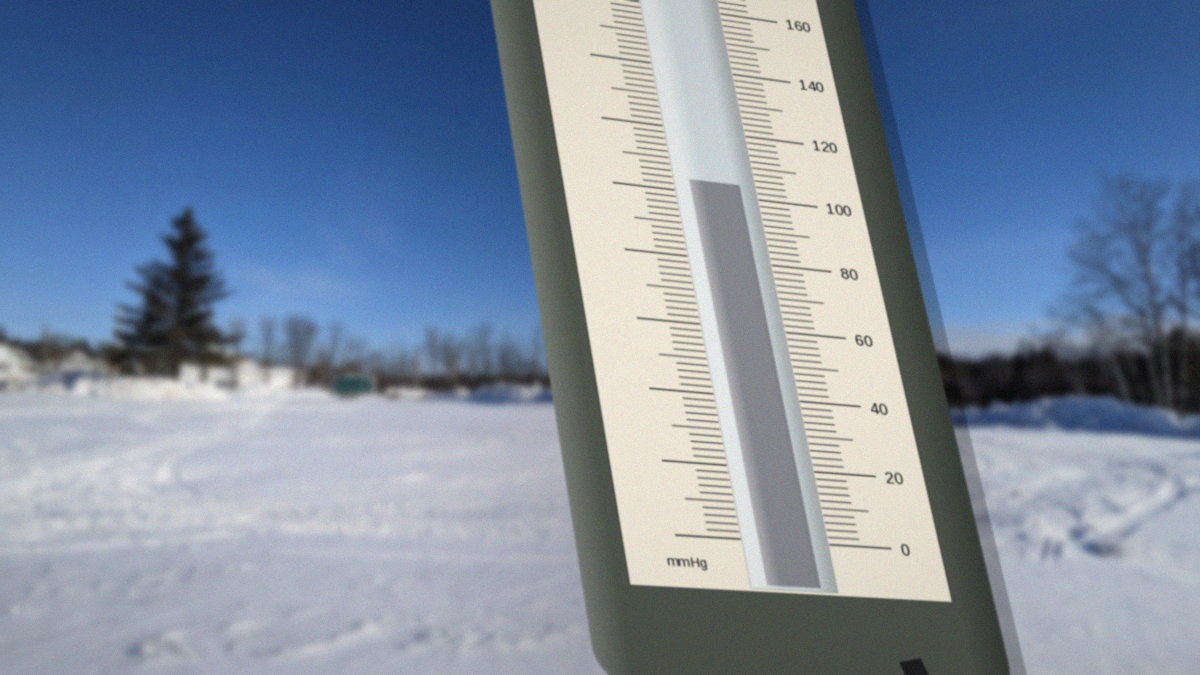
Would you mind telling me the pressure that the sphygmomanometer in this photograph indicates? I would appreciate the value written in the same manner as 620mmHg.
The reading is 104mmHg
